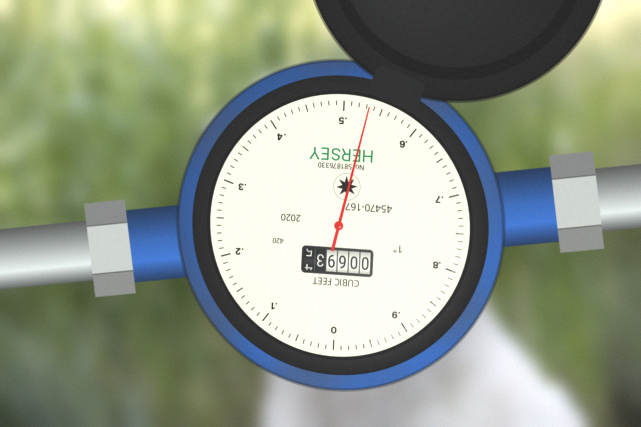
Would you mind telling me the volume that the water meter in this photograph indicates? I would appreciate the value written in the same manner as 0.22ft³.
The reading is 6934.53ft³
